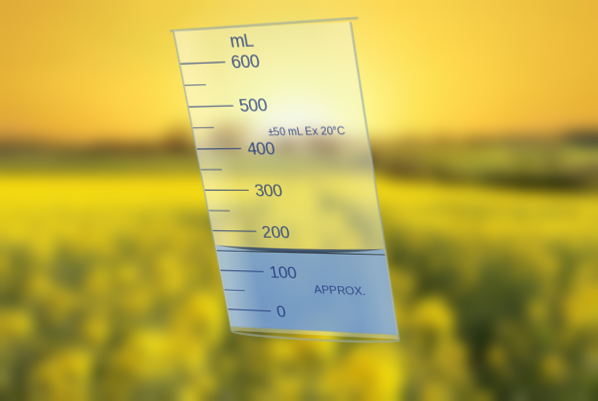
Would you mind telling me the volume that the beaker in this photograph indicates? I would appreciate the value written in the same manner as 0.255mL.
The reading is 150mL
